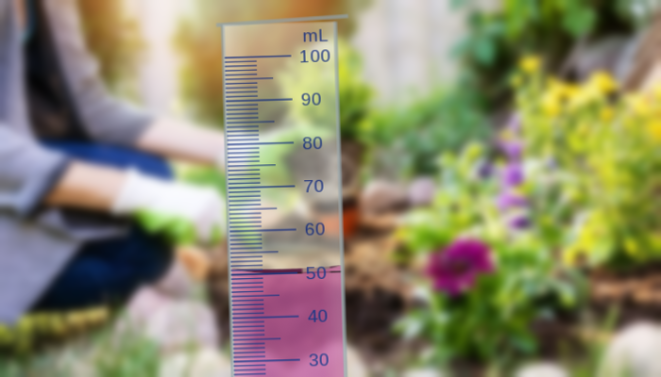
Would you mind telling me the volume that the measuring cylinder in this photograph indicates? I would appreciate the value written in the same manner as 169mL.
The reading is 50mL
